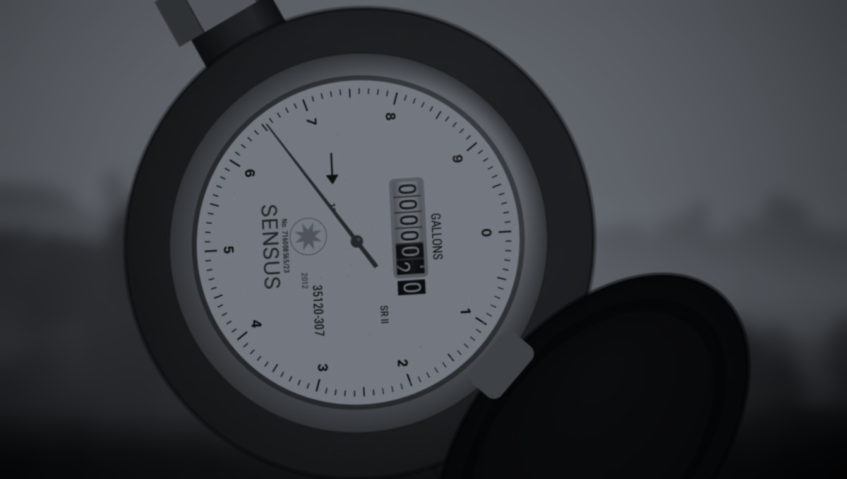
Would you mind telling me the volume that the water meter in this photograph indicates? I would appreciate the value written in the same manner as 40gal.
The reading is 16.5gal
